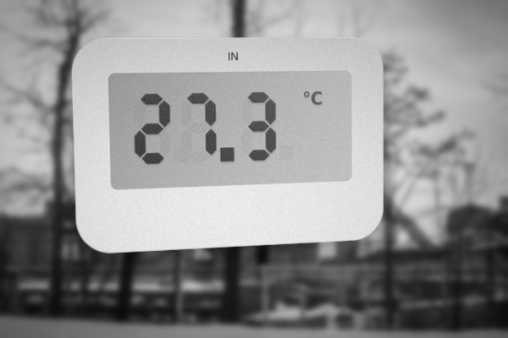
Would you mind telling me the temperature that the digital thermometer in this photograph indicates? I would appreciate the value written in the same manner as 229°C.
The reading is 27.3°C
